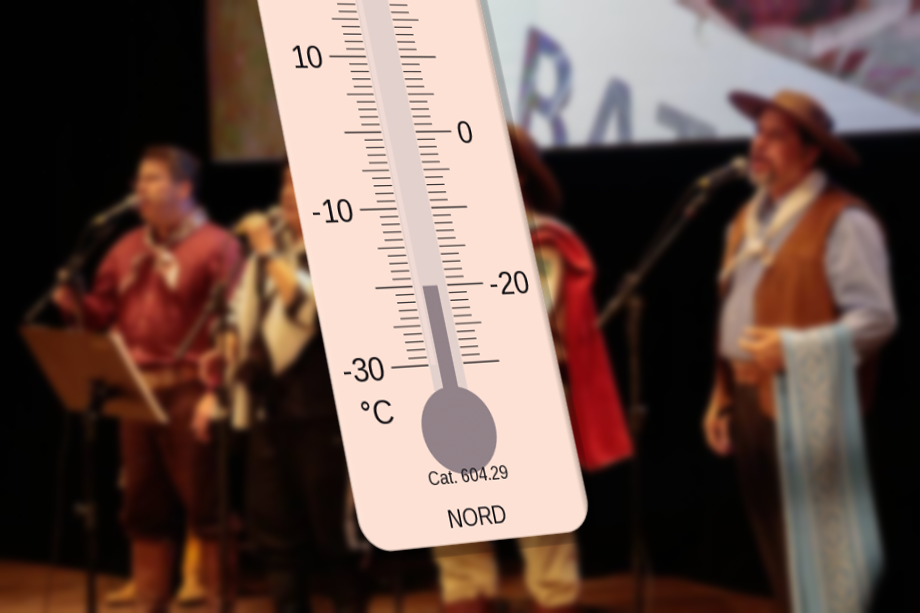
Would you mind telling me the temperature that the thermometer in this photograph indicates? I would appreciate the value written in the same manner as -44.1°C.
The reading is -20°C
